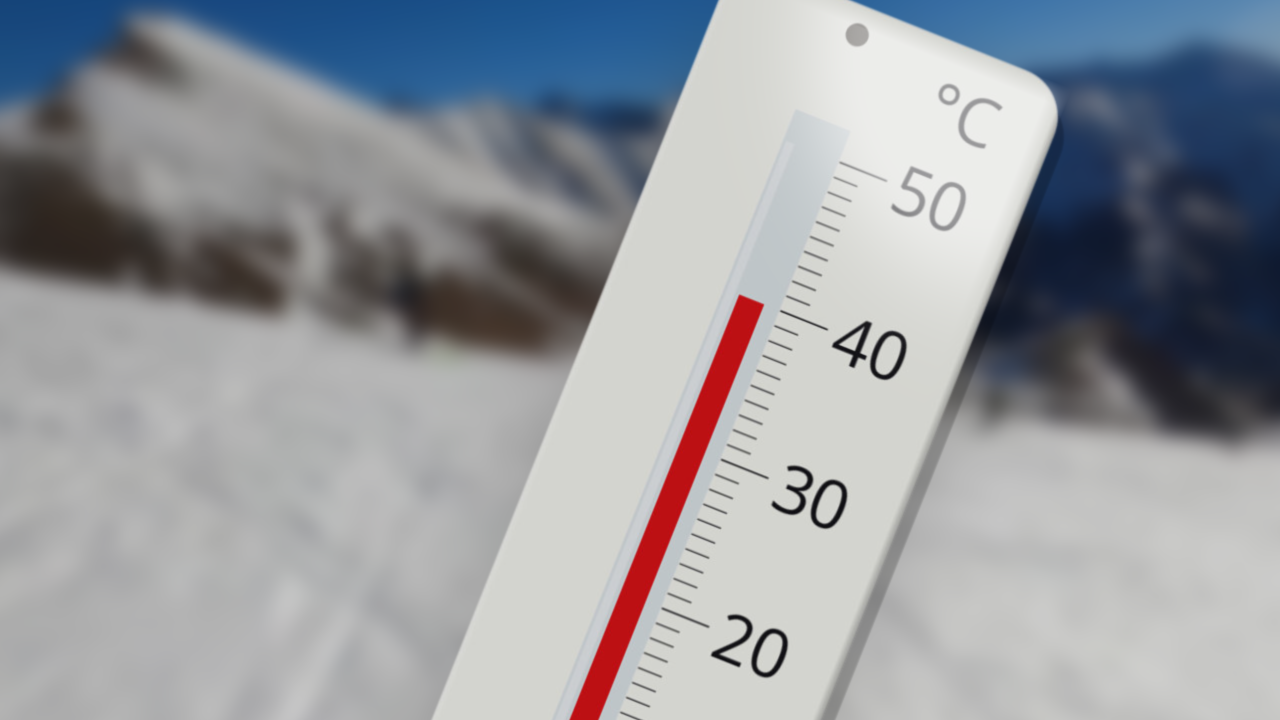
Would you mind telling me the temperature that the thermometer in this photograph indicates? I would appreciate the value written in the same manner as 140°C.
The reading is 40°C
